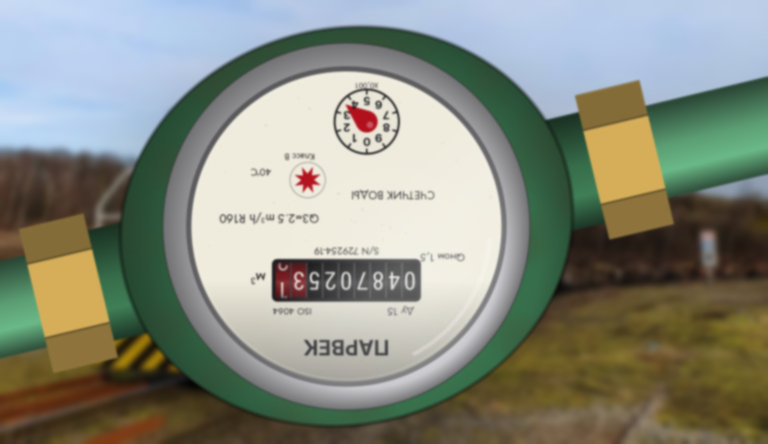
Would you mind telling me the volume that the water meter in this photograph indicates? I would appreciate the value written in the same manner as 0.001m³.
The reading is 487025.313m³
